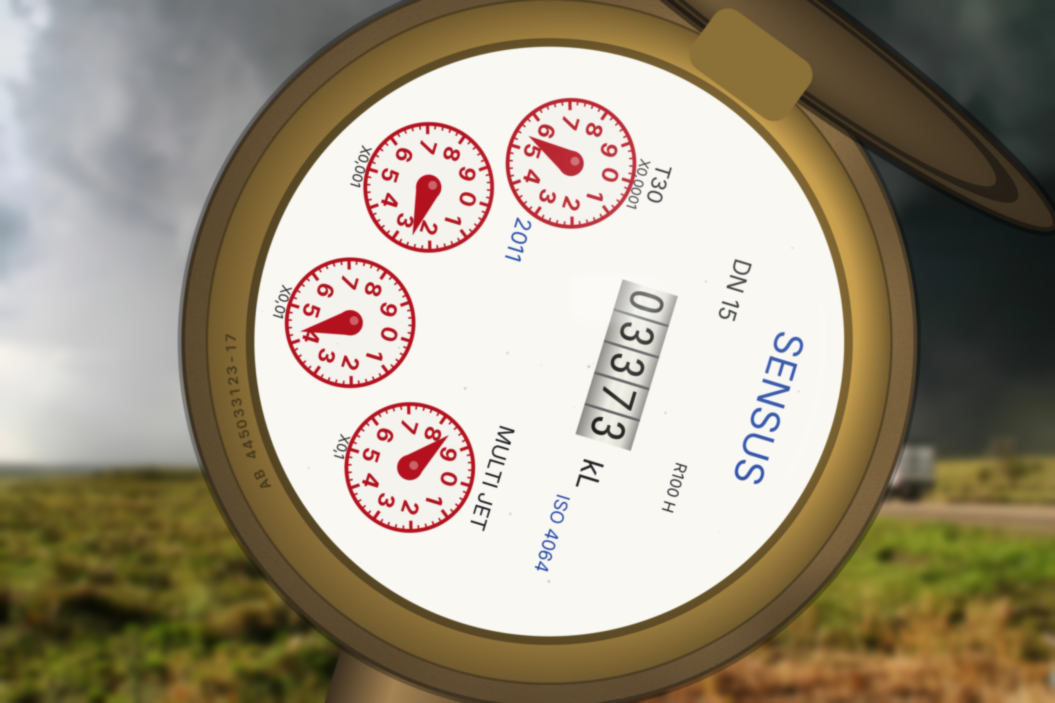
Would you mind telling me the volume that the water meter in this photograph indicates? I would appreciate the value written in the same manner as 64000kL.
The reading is 3373.8425kL
